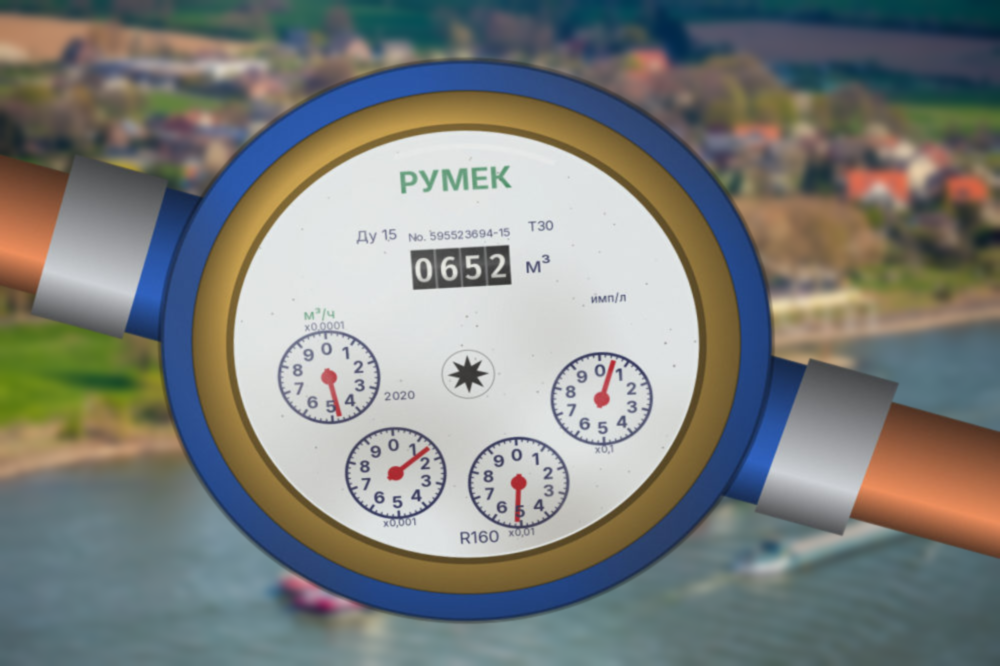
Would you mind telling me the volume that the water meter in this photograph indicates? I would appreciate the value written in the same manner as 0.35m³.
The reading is 652.0514m³
